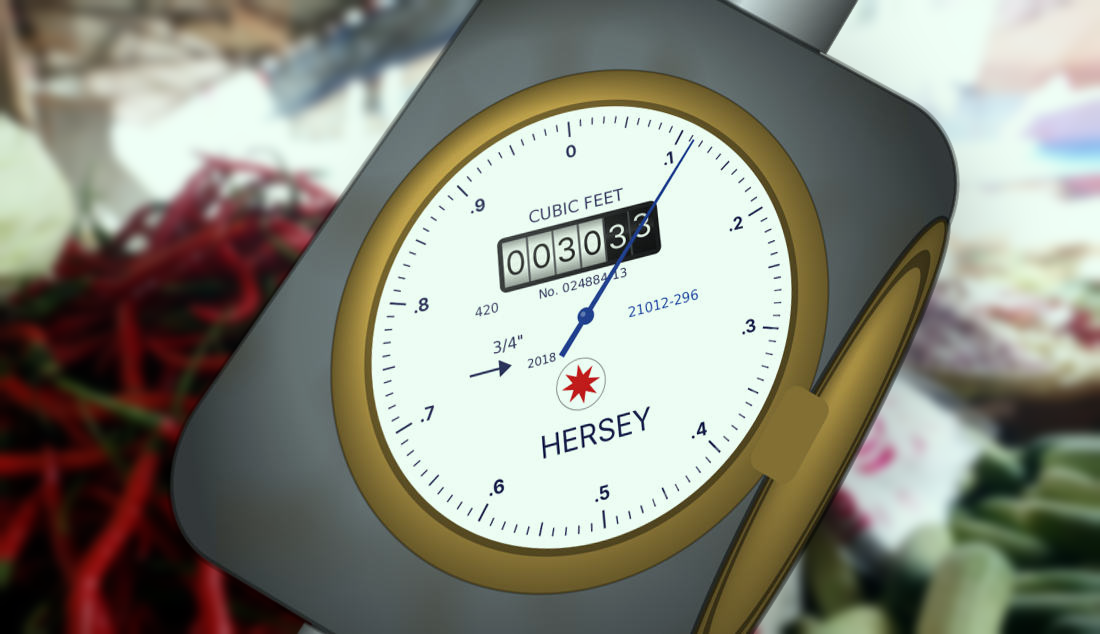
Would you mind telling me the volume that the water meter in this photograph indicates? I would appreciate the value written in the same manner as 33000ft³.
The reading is 3033.11ft³
